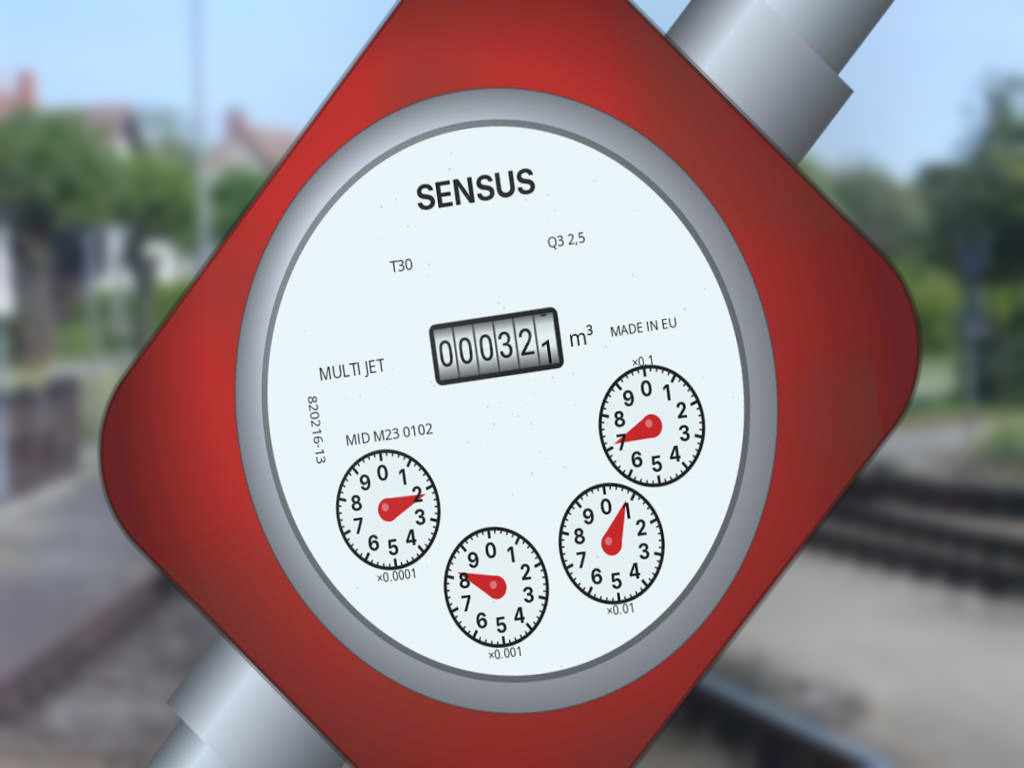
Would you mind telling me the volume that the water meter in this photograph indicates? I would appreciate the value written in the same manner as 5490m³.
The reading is 320.7082m³
